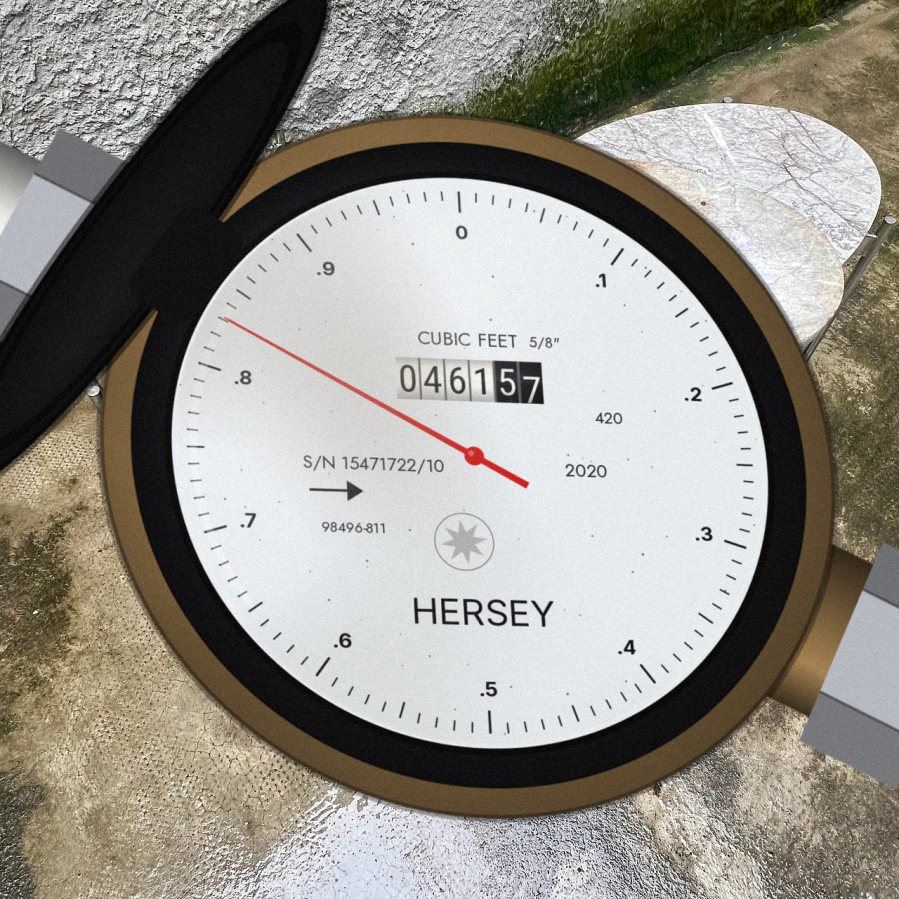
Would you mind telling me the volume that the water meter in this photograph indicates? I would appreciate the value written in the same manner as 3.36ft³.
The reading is 46156.83ft³
